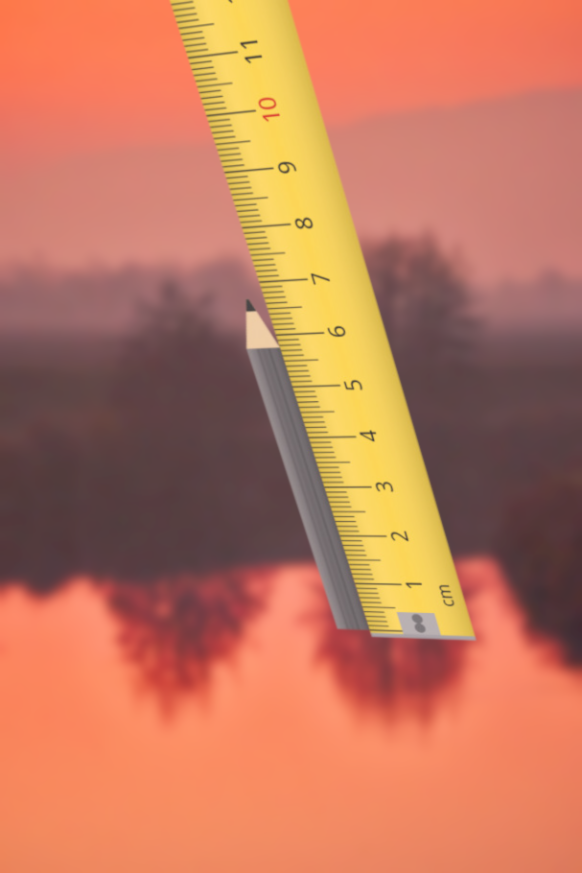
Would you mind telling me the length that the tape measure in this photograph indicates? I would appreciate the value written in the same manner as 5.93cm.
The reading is 6.7cm
